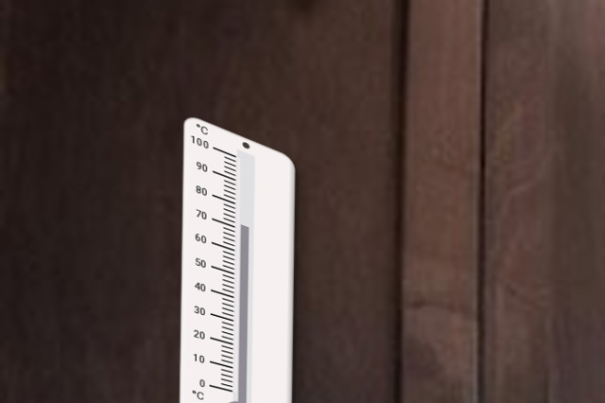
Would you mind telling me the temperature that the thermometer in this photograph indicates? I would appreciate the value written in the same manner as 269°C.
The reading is 72°C
